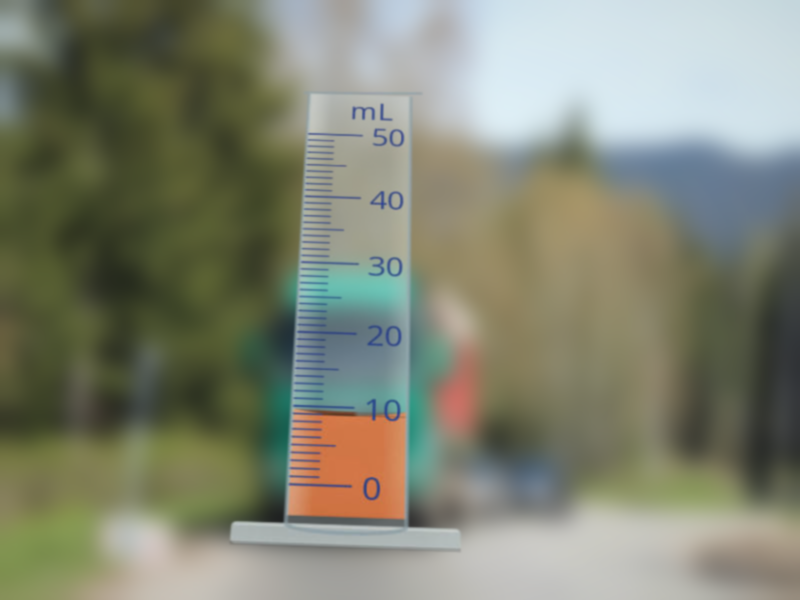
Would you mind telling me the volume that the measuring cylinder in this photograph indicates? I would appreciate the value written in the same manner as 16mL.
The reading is 9mL
